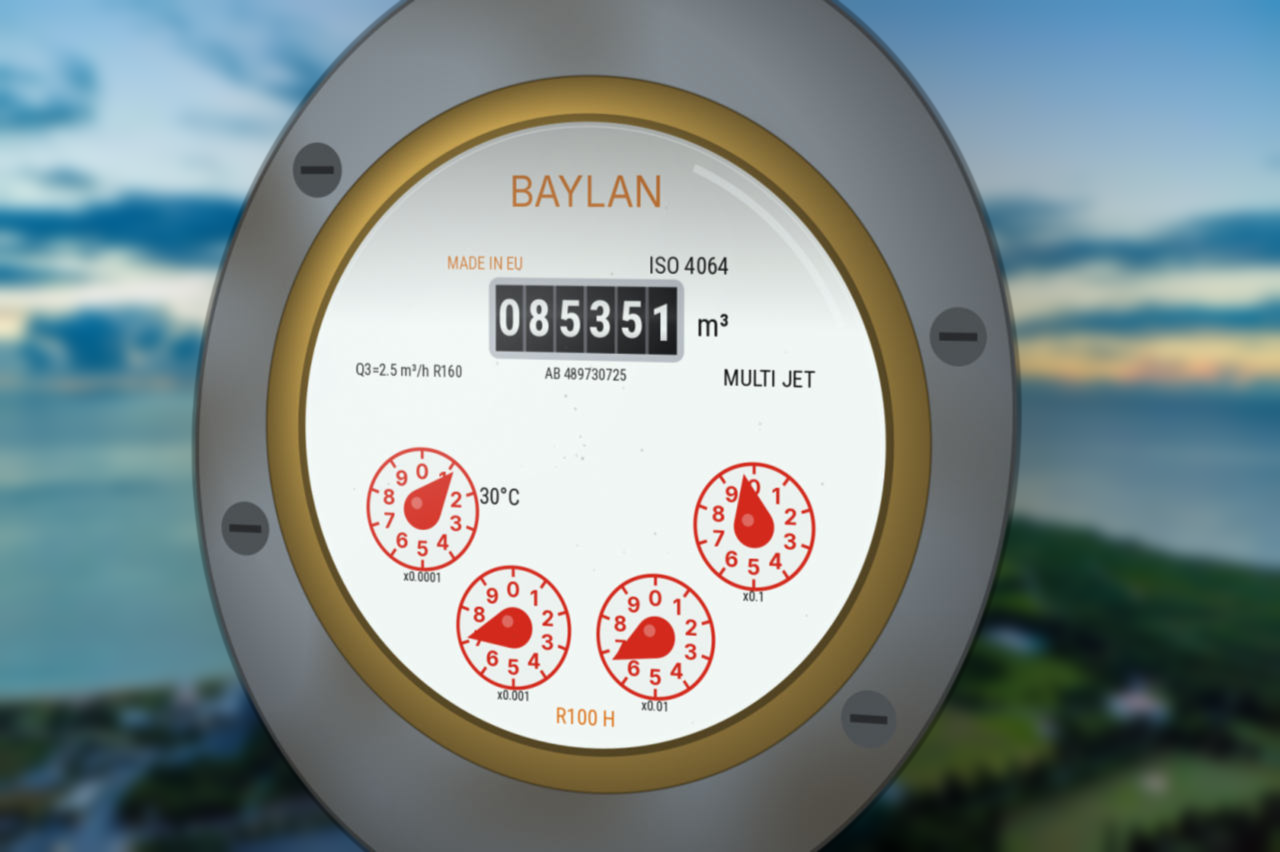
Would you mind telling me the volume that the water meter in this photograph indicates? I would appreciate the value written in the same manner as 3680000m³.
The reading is 85350.9671m³
